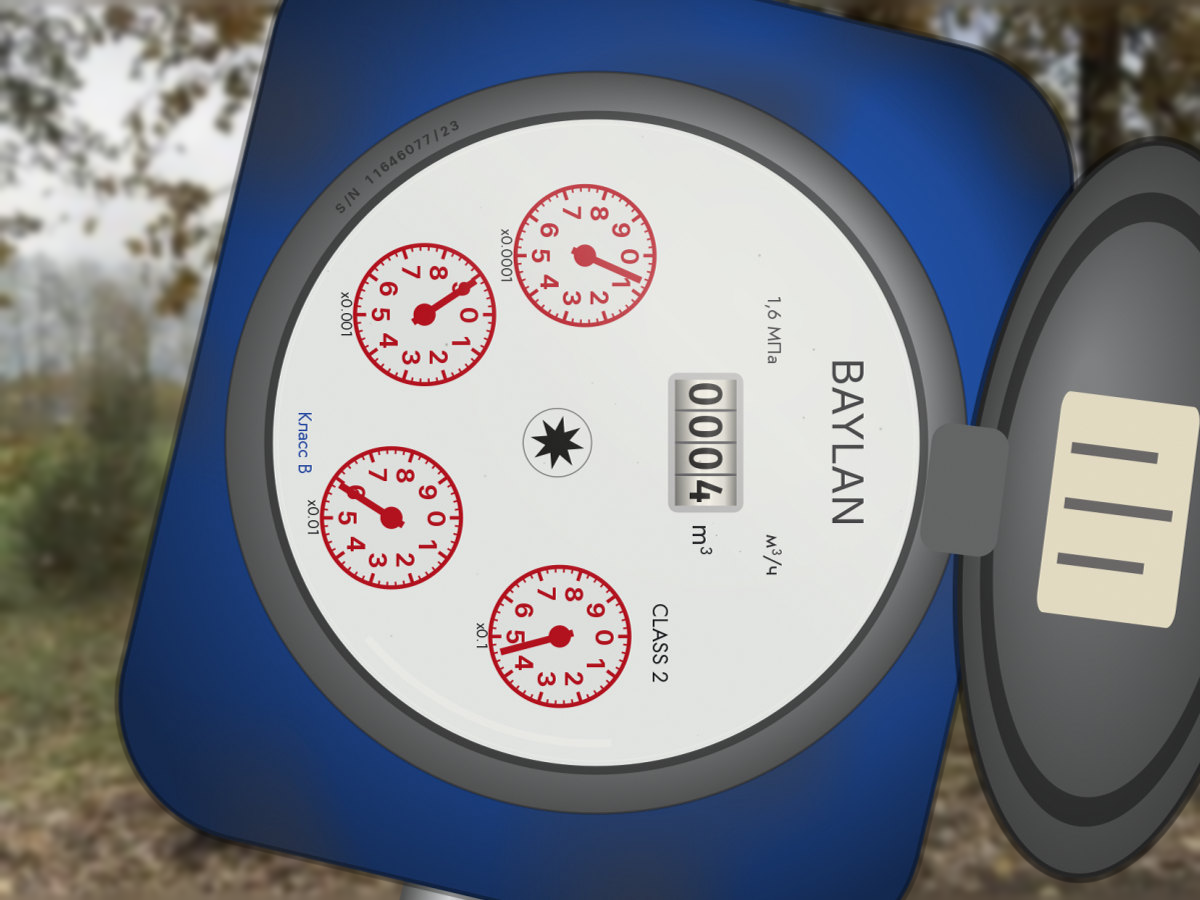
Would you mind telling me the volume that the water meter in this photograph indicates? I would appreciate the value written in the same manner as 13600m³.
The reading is 4.4590m³
